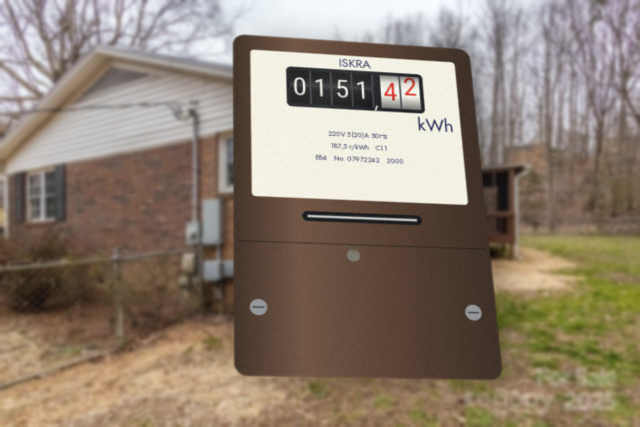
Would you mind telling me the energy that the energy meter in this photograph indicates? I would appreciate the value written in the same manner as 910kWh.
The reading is 151.42kWh
